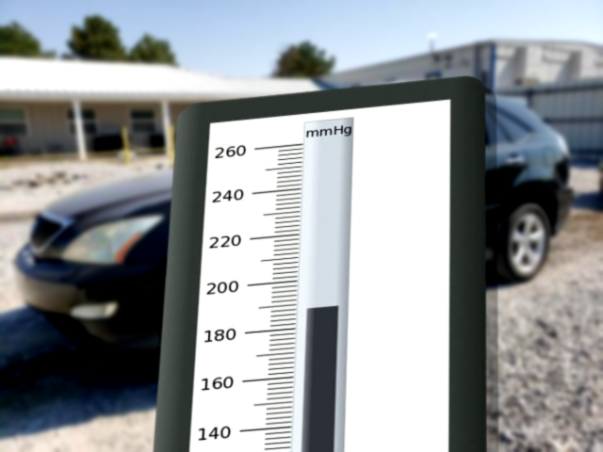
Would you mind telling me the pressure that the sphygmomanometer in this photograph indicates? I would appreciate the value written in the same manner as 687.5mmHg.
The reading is 188mmHg
